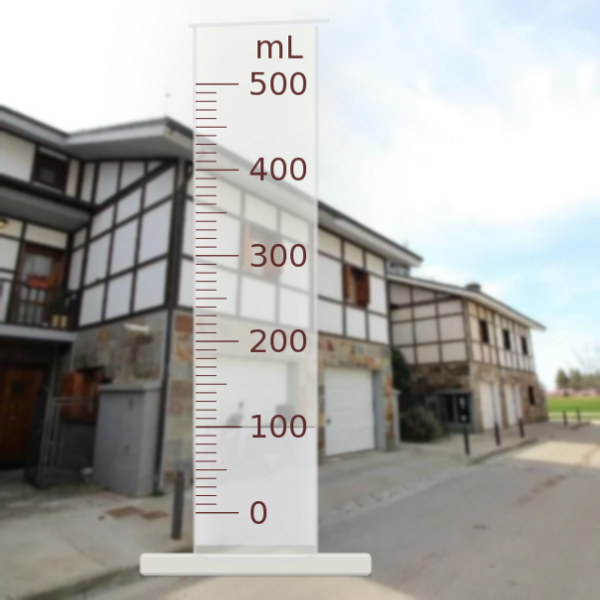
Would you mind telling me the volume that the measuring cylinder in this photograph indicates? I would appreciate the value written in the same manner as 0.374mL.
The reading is 100mL
